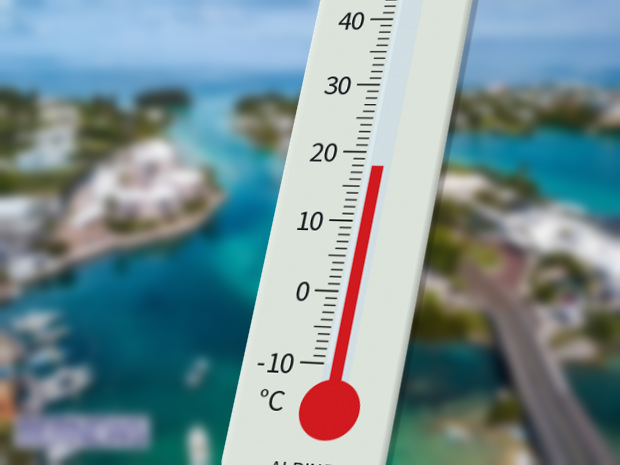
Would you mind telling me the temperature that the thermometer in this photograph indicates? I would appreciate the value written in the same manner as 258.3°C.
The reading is 18°C
